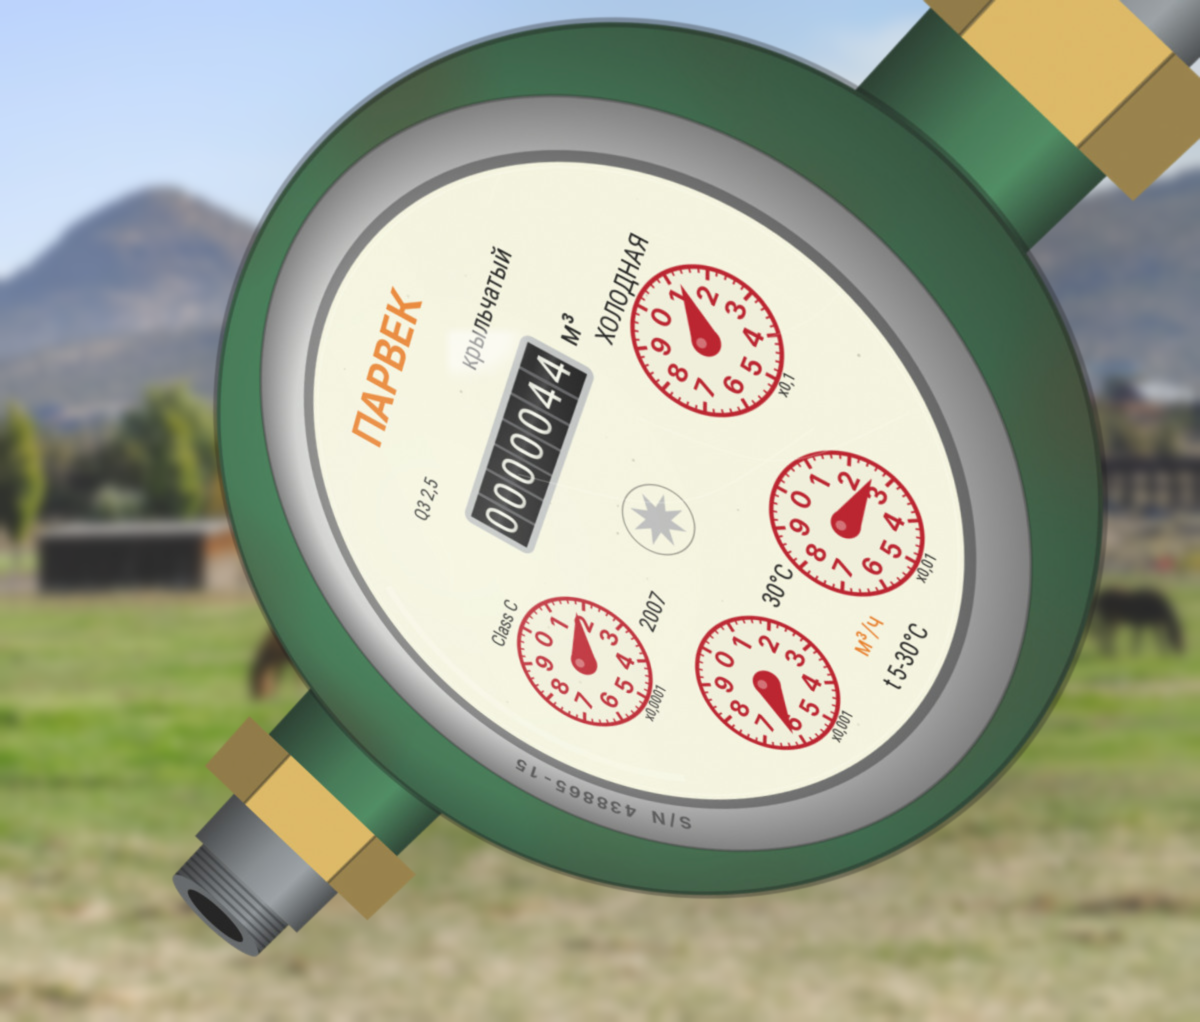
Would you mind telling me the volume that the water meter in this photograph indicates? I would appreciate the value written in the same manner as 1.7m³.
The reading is 44.1261m³
